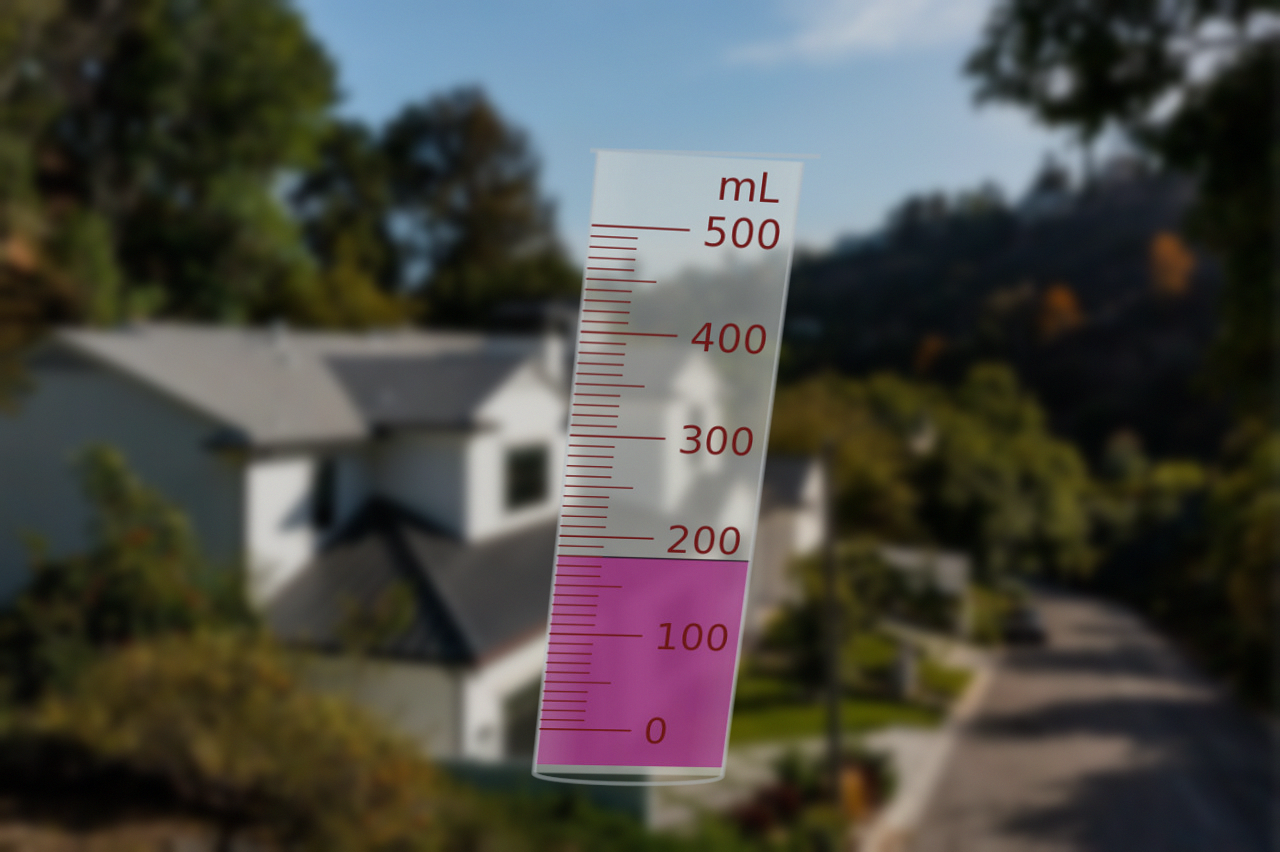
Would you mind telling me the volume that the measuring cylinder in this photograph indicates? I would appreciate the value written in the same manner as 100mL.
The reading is 180mL
